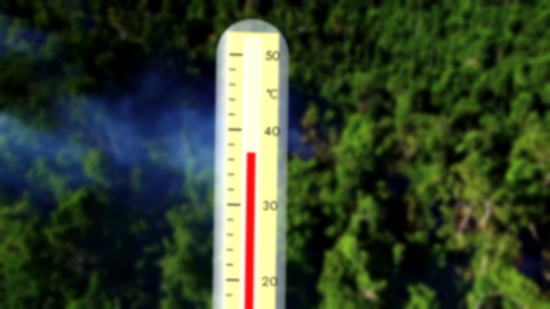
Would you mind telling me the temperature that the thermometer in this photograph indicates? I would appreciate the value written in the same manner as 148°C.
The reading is 37°C
